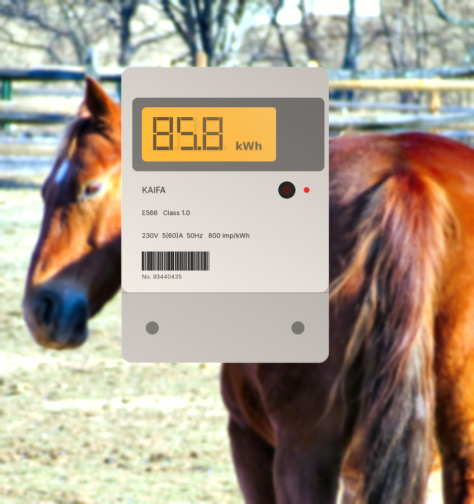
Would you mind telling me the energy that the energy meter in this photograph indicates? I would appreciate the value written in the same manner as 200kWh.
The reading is 85.8kWh
